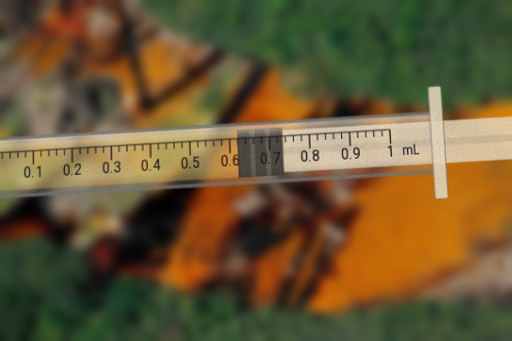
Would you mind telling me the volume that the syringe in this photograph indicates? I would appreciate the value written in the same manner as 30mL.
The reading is 0.62mL
